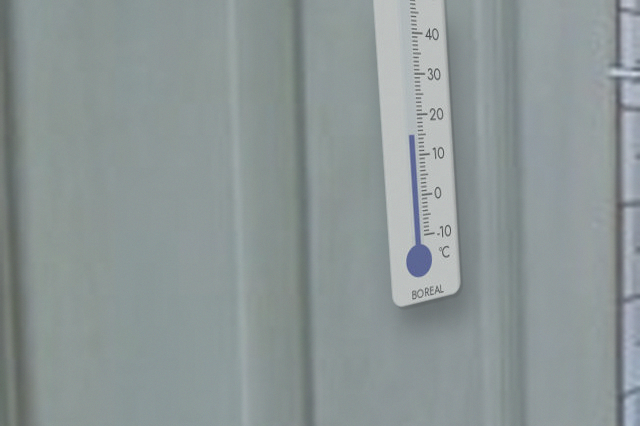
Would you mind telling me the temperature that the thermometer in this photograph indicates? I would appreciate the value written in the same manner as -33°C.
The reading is 15°C
